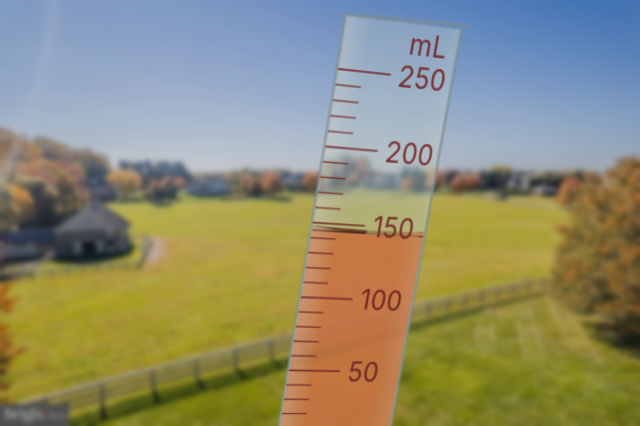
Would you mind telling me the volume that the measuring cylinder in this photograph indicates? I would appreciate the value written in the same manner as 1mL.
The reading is 145mL
